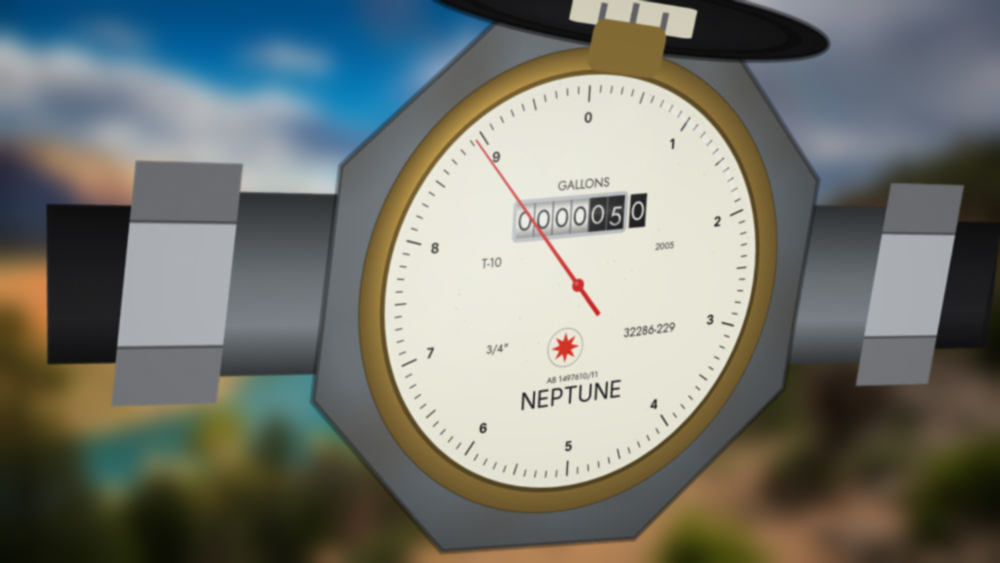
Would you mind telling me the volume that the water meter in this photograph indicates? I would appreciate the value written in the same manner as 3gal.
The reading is 48.9gal
